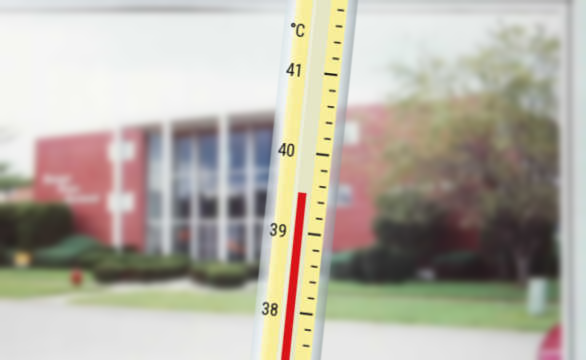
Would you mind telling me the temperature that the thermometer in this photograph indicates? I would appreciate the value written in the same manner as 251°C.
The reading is 39.5°C
